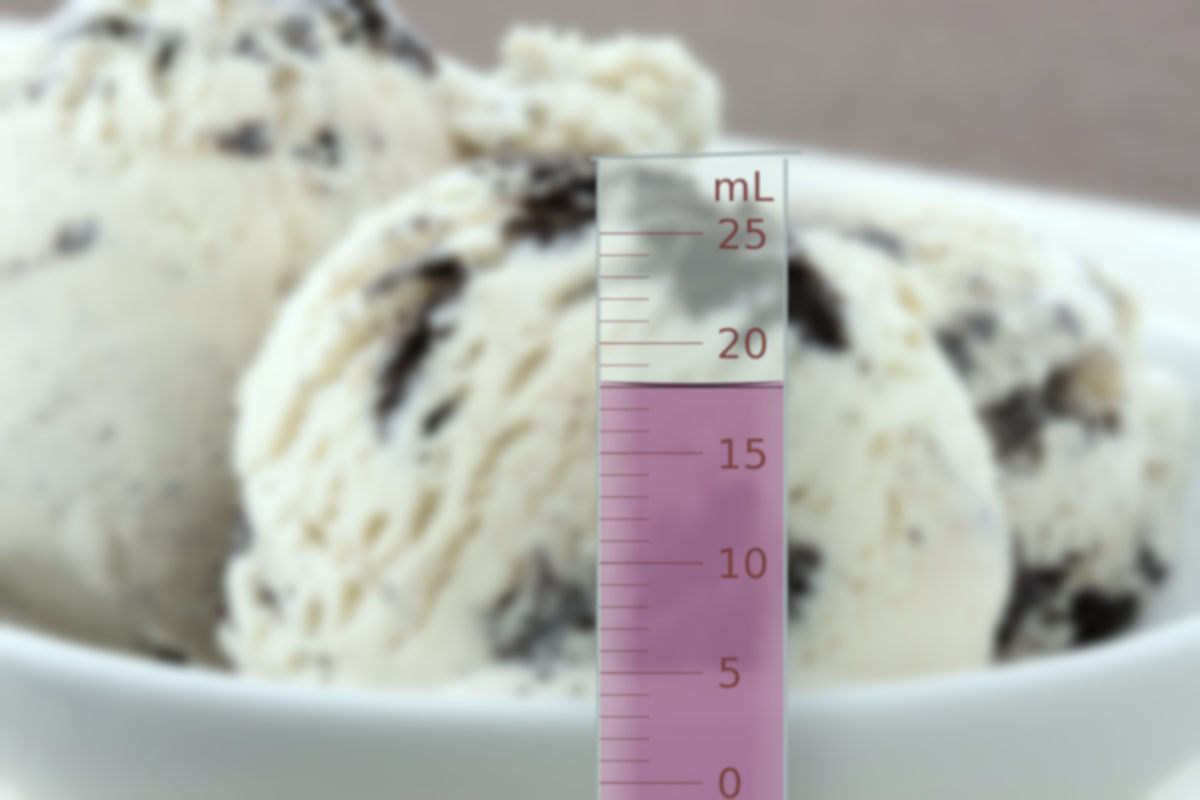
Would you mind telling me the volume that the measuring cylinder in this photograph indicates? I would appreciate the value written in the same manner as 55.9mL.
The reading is 18mL
